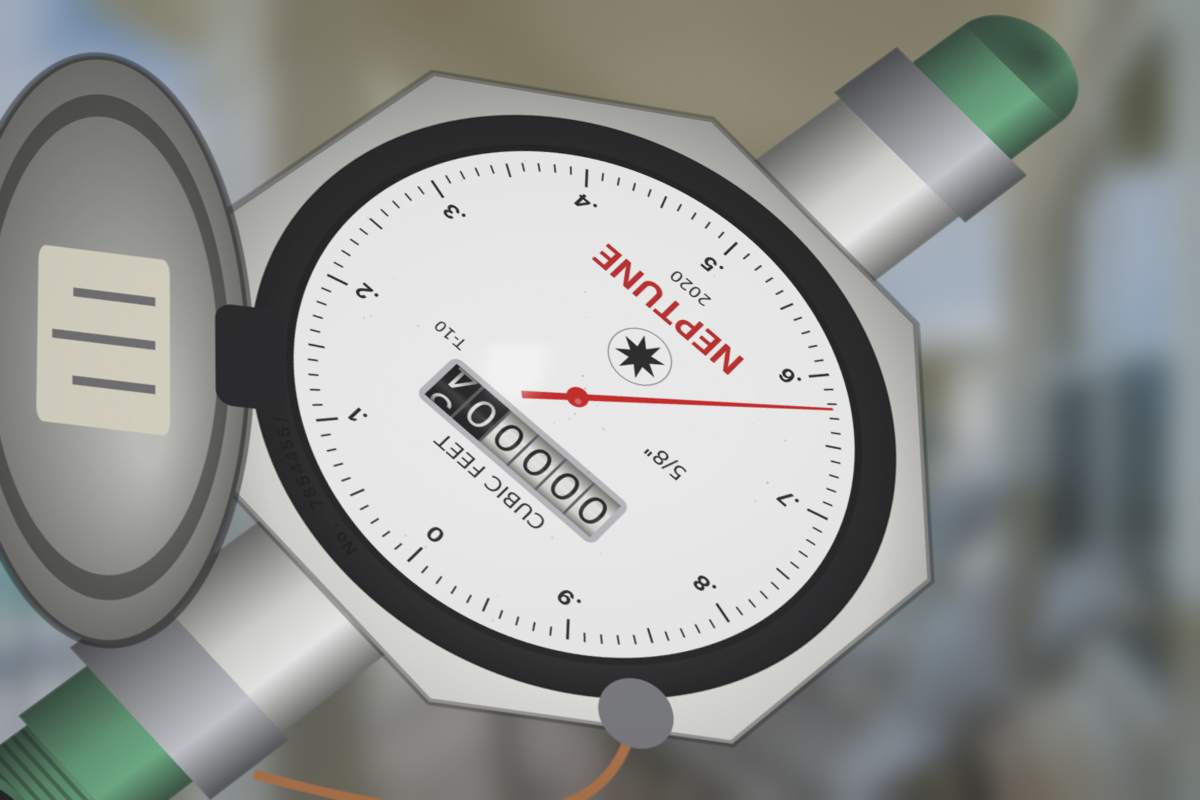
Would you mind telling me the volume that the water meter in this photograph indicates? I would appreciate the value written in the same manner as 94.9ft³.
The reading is 3.62ft³
